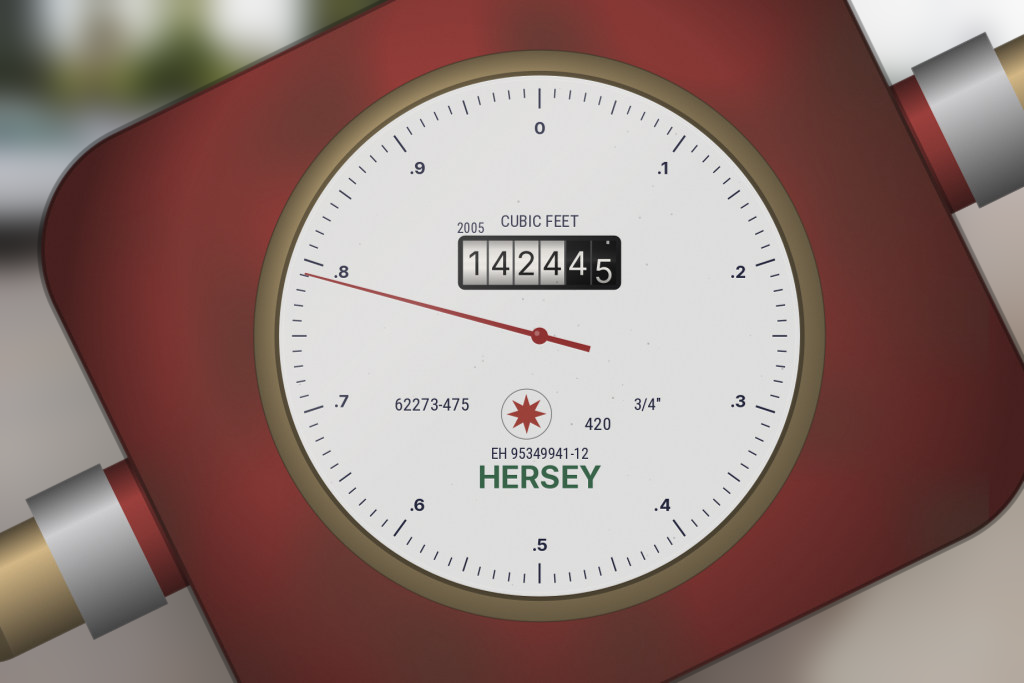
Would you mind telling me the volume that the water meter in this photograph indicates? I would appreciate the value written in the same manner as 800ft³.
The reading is 142444.79ft³
